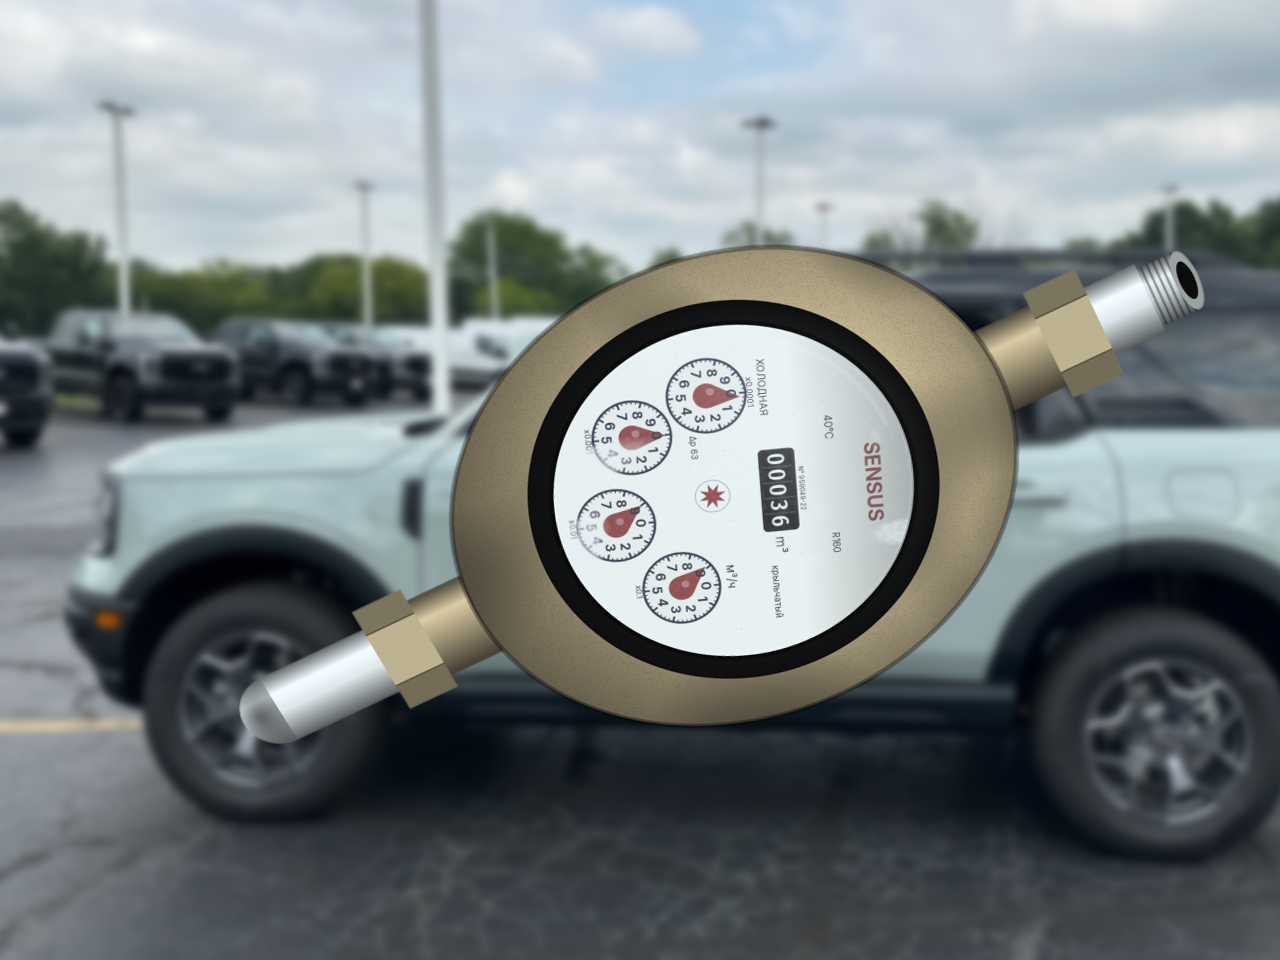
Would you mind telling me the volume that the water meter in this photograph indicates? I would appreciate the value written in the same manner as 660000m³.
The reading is 36.8900m³
